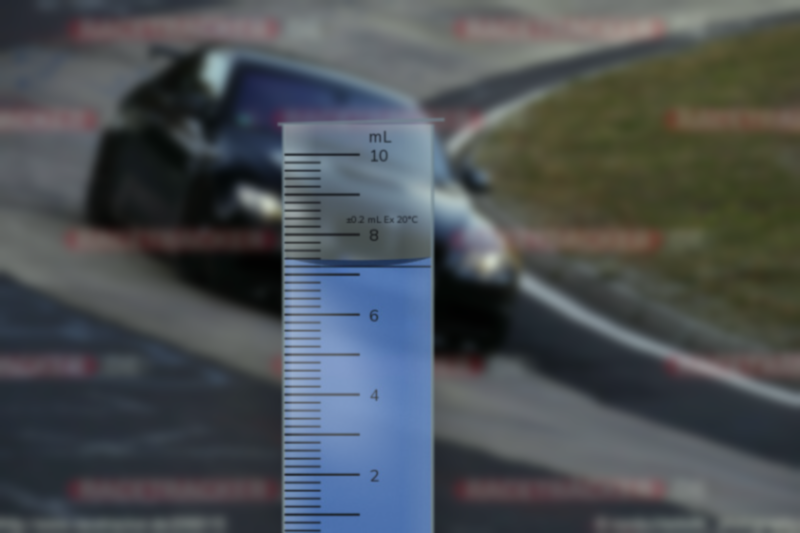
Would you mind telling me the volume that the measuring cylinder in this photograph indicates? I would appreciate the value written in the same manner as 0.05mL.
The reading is 7.2mL
